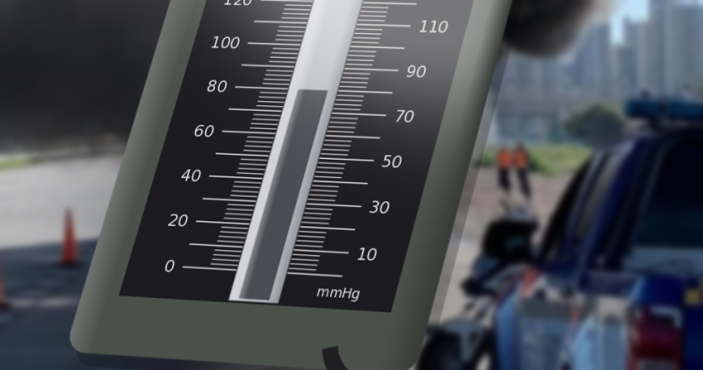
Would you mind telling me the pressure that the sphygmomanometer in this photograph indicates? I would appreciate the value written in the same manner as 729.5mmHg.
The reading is 80mmHg
